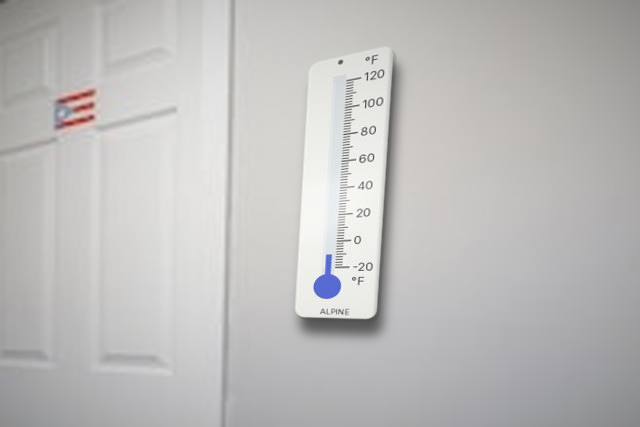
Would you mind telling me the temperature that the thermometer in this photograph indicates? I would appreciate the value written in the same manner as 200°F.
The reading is -10°F
